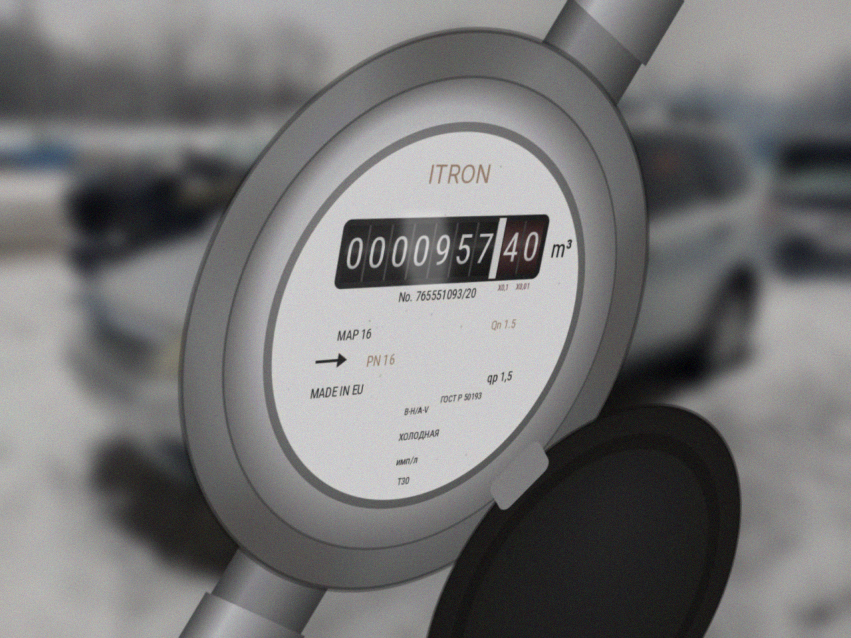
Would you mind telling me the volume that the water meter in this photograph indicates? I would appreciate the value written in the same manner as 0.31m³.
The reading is 957.40m³
